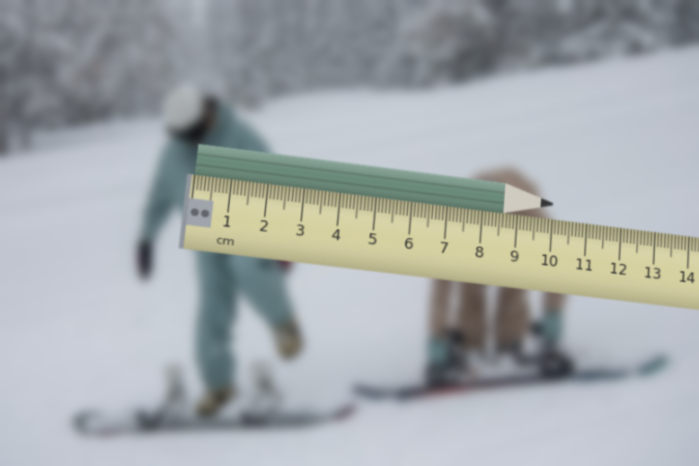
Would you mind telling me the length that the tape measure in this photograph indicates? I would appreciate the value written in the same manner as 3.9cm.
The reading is 10cm
